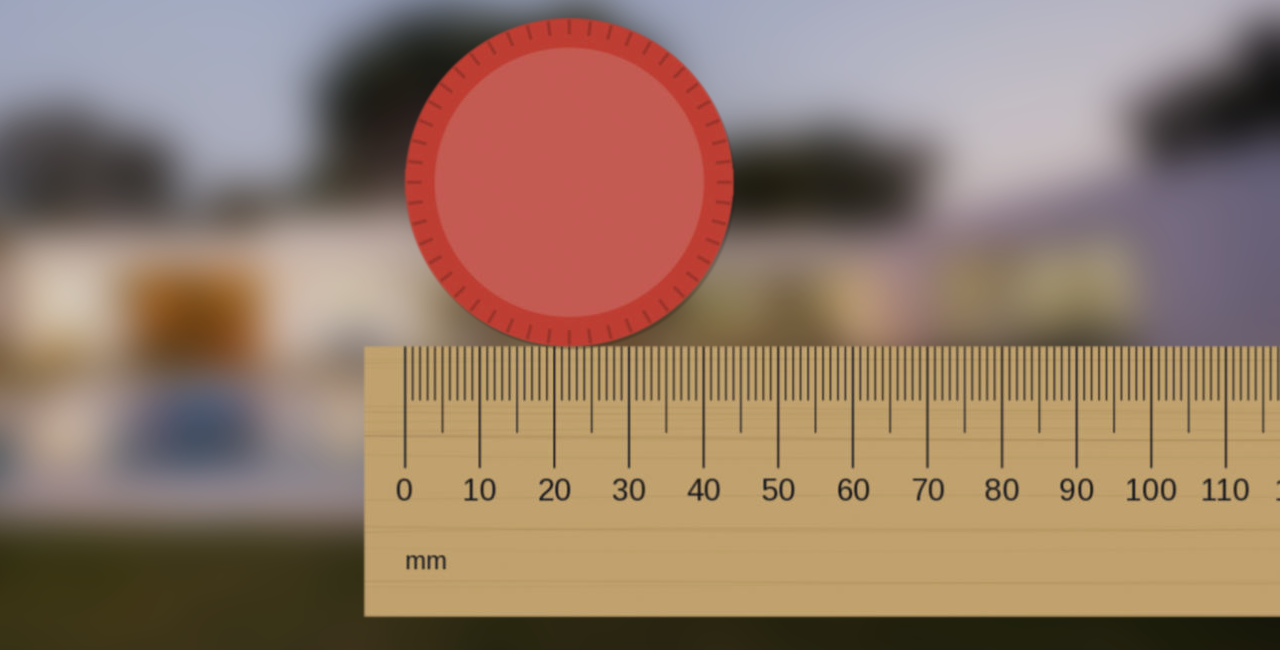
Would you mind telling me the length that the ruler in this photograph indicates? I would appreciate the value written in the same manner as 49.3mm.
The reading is 44mm
